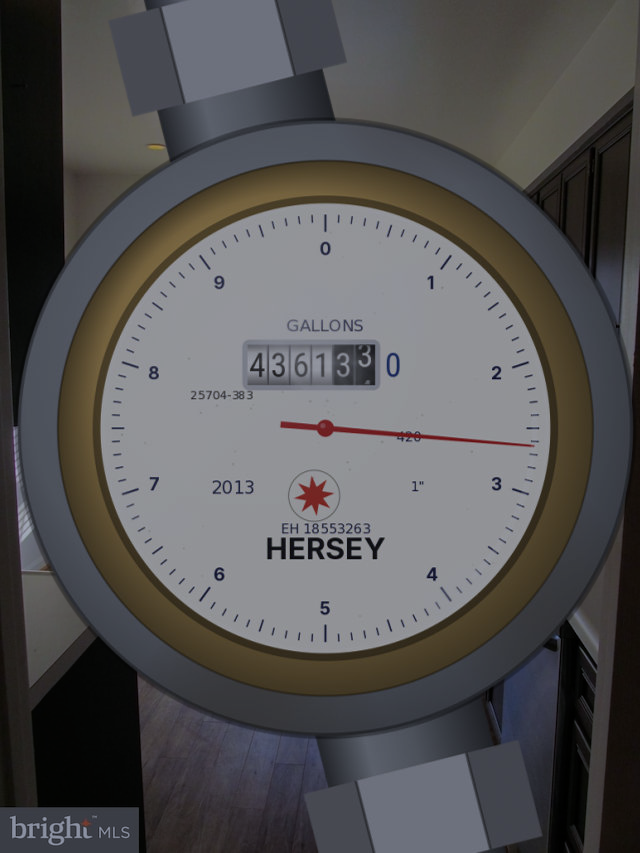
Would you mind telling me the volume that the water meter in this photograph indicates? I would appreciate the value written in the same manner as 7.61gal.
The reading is 4361332.6gal
